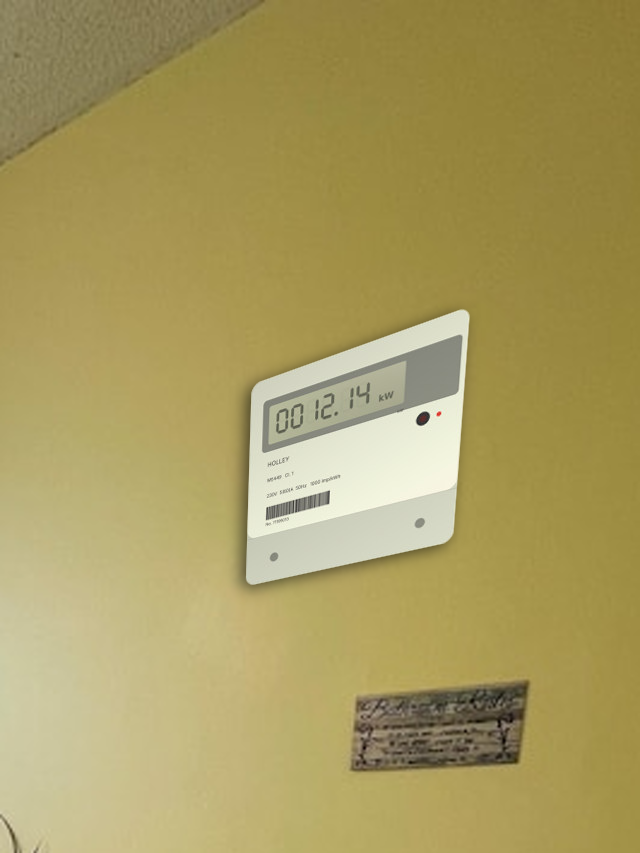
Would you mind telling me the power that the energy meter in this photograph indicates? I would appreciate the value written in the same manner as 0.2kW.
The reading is 12.14kW
